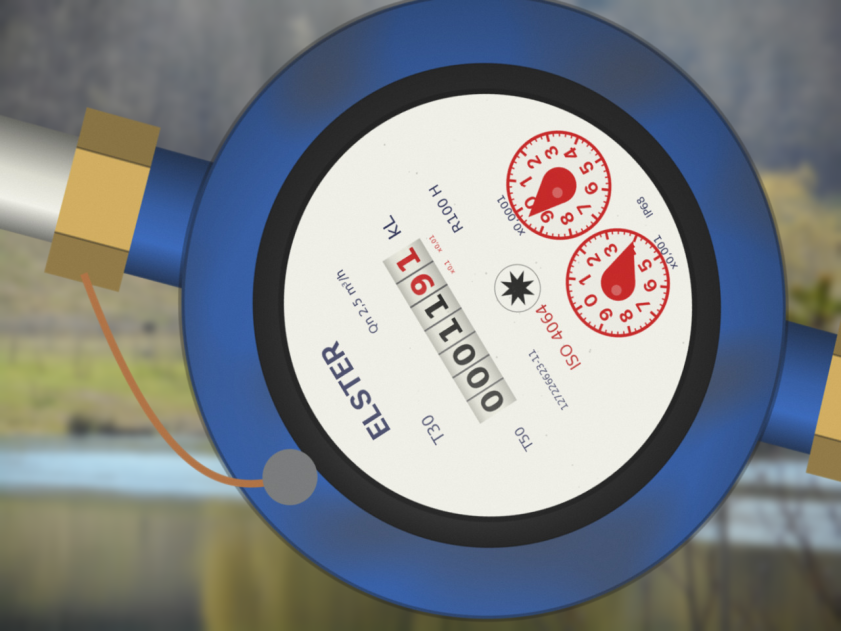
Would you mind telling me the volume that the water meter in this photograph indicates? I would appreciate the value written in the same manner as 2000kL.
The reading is 11.9139kL
